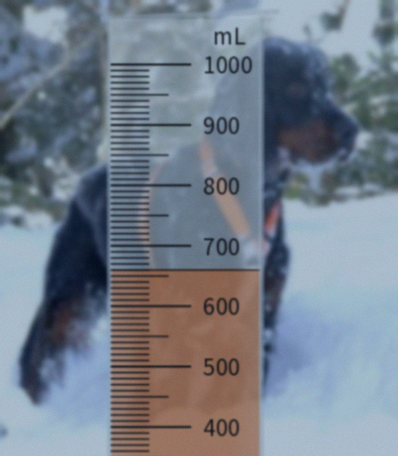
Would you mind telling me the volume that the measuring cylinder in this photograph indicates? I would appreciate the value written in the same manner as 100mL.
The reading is 660mL
